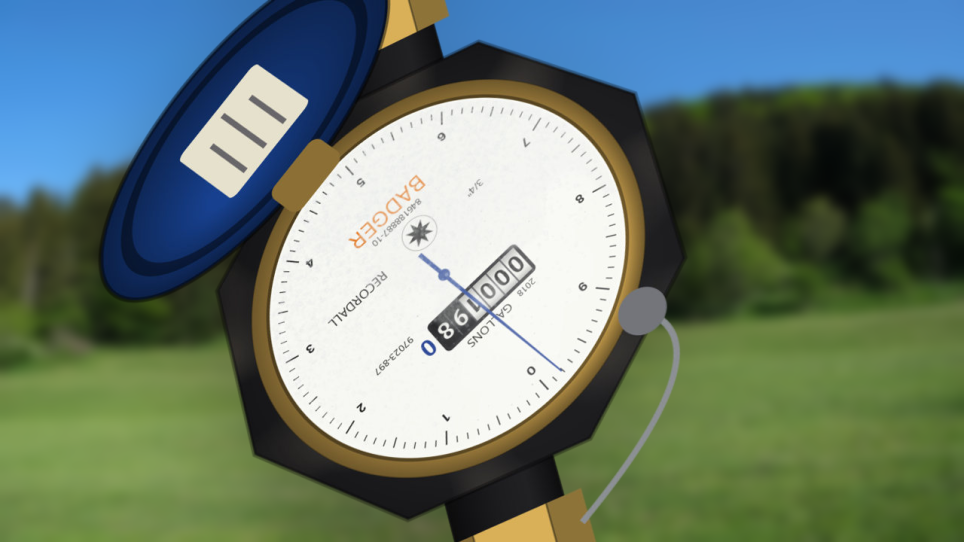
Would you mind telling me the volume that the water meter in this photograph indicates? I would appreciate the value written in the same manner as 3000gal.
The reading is 1979.8gal
